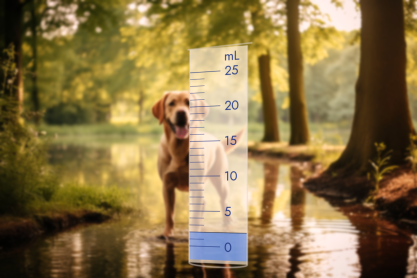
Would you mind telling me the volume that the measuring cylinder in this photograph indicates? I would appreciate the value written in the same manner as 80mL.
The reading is 2mL
